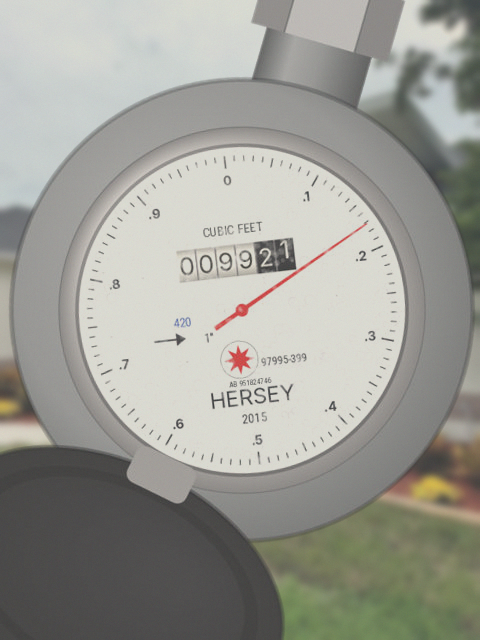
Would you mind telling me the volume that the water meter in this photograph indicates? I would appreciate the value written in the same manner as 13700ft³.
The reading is 9921.17ft³
